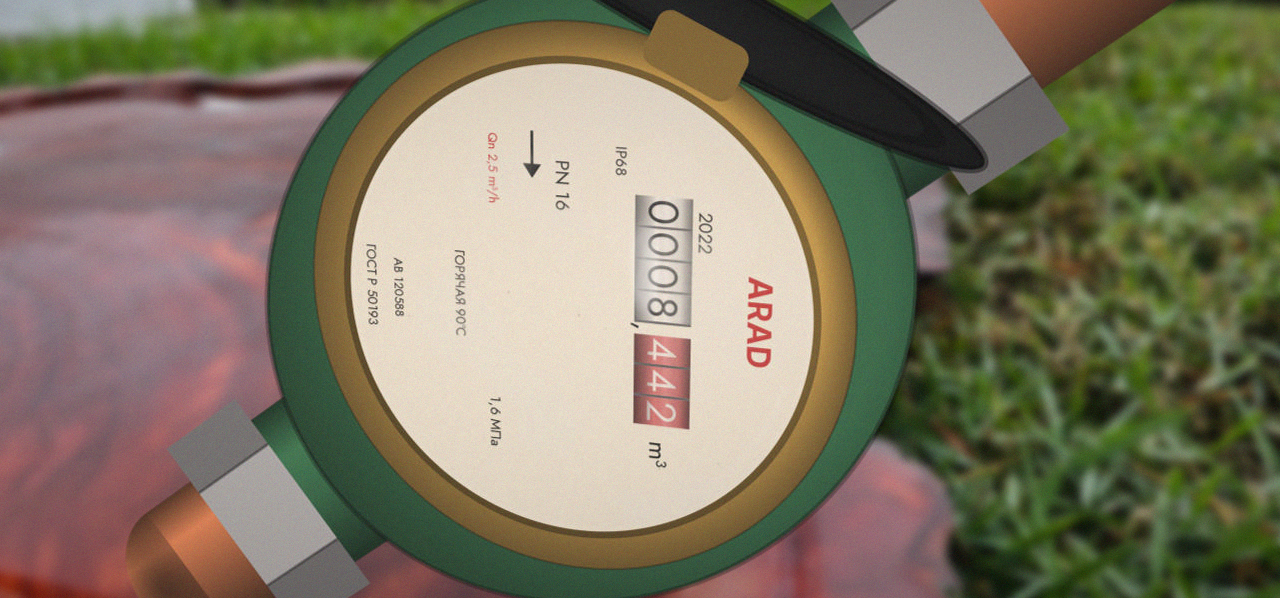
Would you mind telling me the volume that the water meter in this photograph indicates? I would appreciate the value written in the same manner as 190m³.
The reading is 8.442m³
